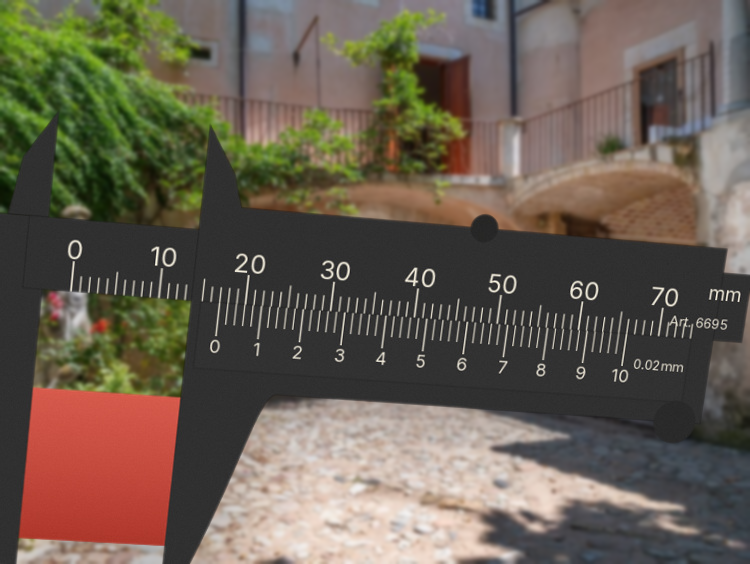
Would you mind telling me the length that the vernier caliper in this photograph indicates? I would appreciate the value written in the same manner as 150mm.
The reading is 17.0mm
